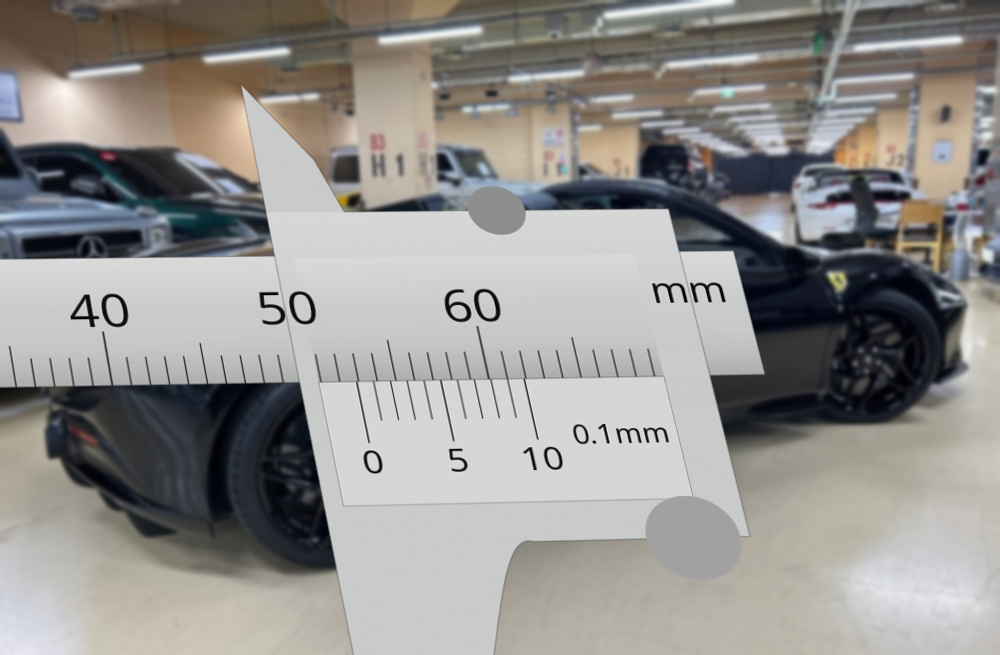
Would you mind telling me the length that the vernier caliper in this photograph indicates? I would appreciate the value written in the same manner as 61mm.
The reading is 52.9mm
